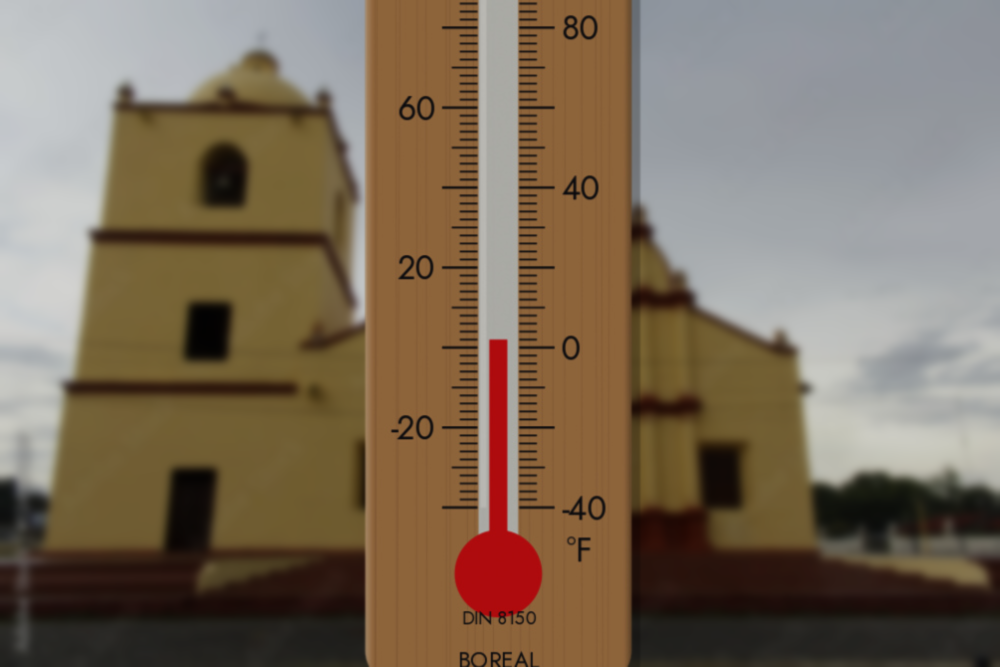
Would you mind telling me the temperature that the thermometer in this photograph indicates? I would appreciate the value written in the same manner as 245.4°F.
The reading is 2°F
